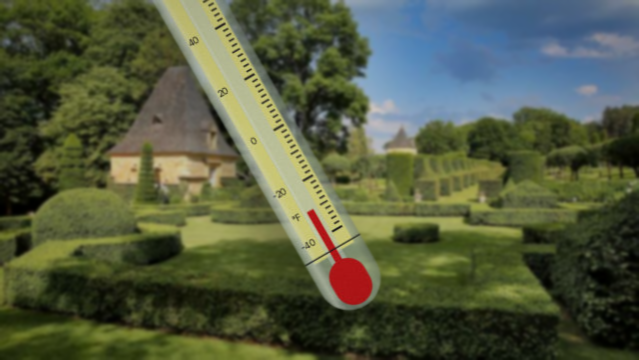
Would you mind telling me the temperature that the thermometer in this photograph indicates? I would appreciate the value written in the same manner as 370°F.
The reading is -30°F
